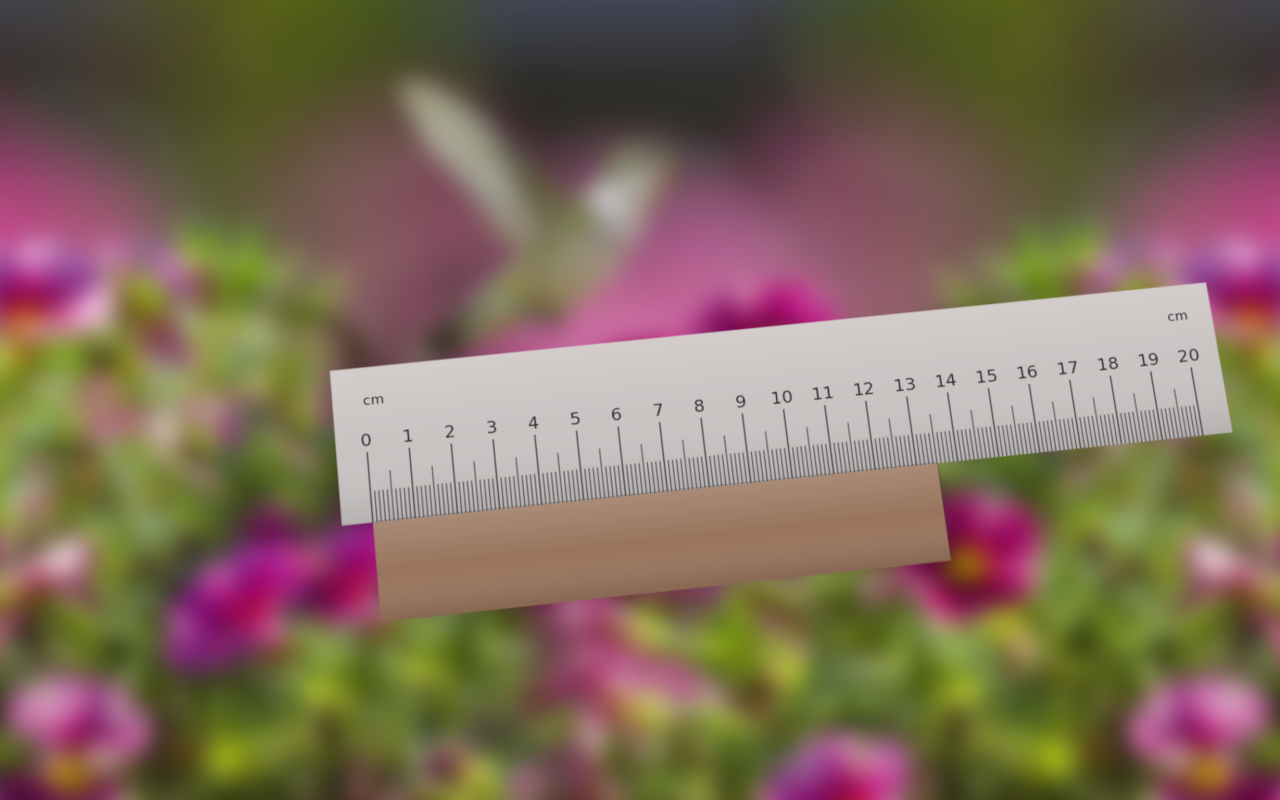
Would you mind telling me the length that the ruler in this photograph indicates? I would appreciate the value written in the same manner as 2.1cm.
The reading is 13.5cm
